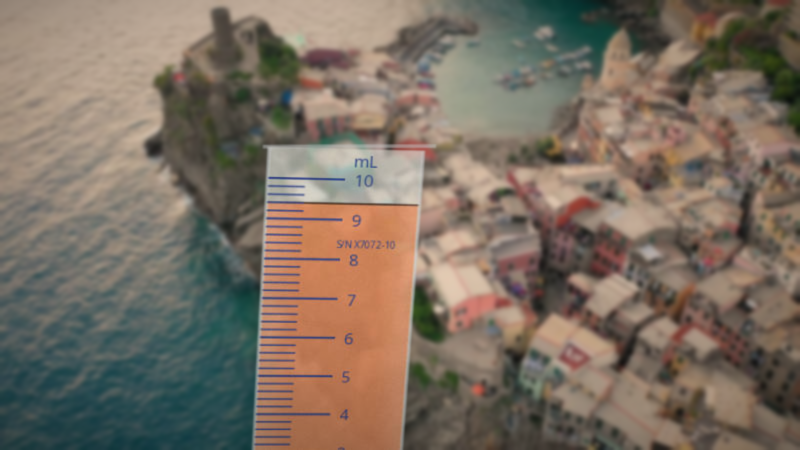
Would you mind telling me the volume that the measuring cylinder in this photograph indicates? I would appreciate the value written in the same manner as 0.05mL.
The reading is 9.4mL
